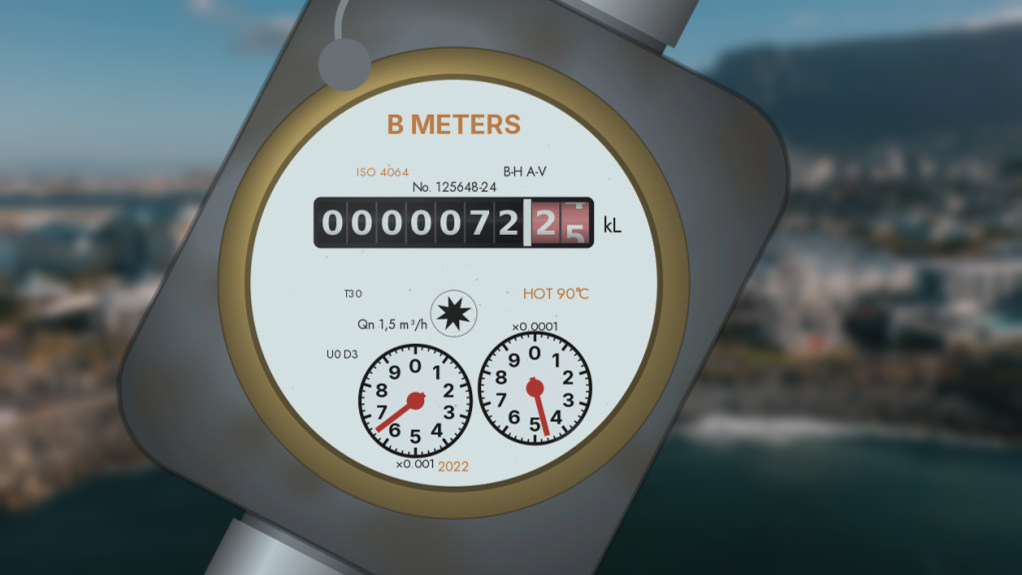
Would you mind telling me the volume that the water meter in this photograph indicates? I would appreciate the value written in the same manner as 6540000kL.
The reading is 72.2464kL
